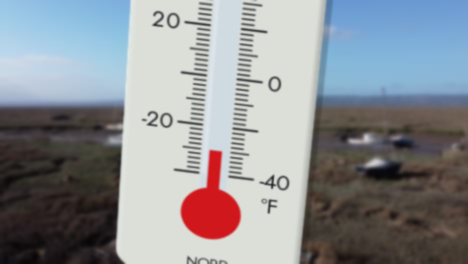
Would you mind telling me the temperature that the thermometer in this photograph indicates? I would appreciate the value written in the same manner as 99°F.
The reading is -30°F
